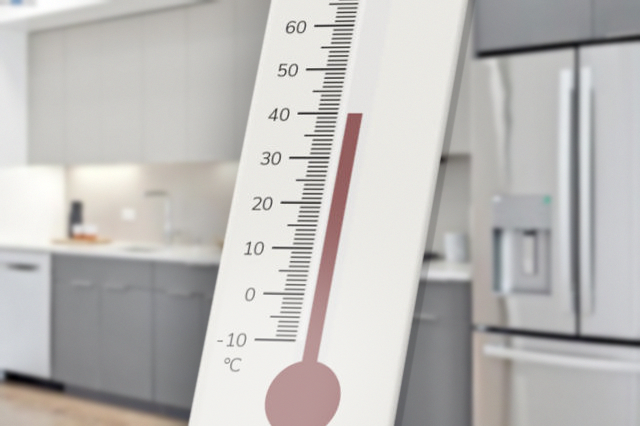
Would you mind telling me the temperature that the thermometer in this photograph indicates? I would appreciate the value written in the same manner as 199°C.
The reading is 40°C
